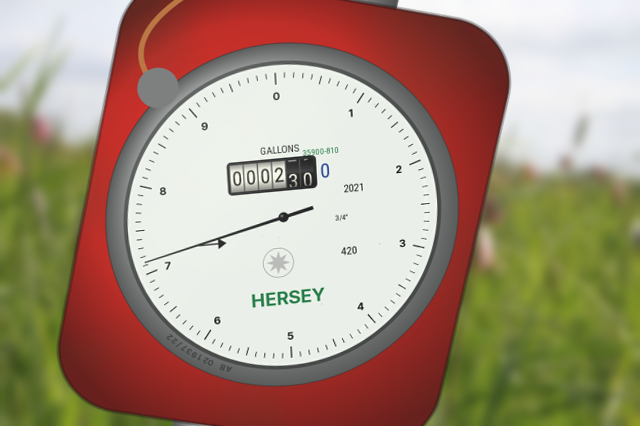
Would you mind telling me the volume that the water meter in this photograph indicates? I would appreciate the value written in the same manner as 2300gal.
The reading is 2297.1gal
